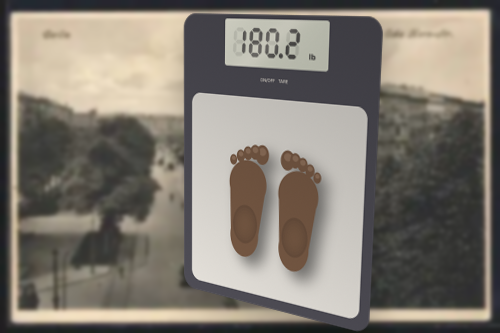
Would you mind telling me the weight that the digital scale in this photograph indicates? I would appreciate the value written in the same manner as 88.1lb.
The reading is 180.2lb
